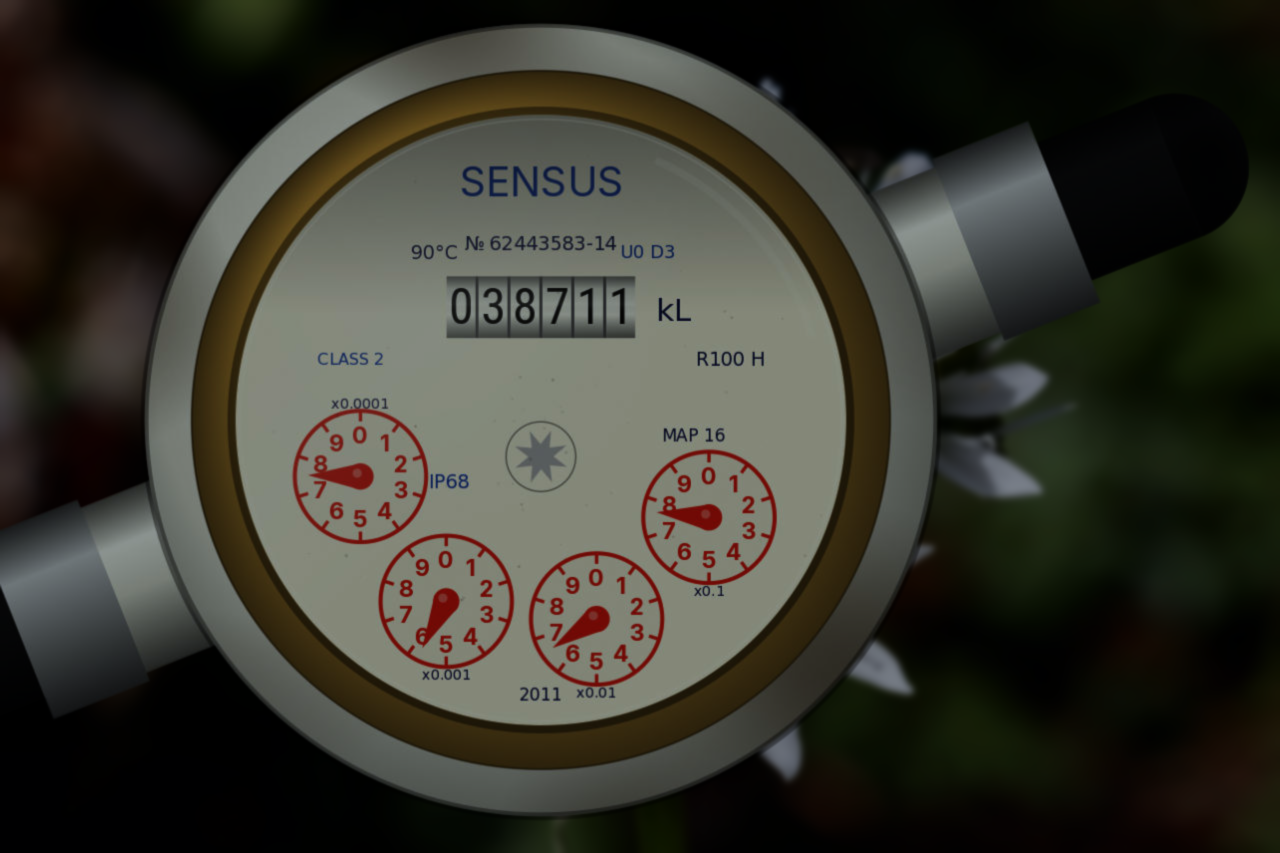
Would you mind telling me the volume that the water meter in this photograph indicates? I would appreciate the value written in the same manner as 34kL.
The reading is 38711.7657kL
